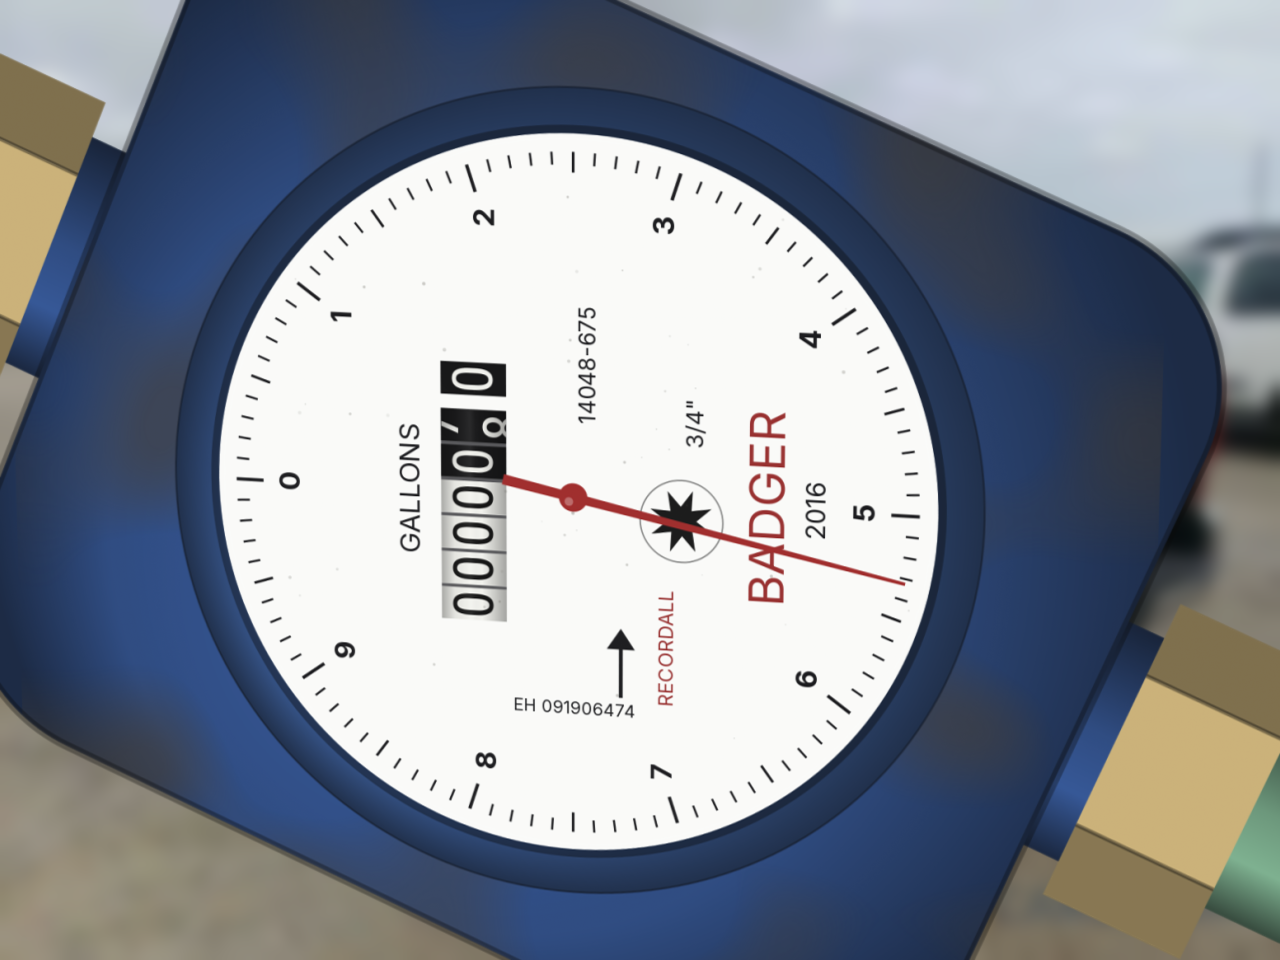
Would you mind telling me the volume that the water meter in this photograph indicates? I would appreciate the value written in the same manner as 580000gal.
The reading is 75.3gal
